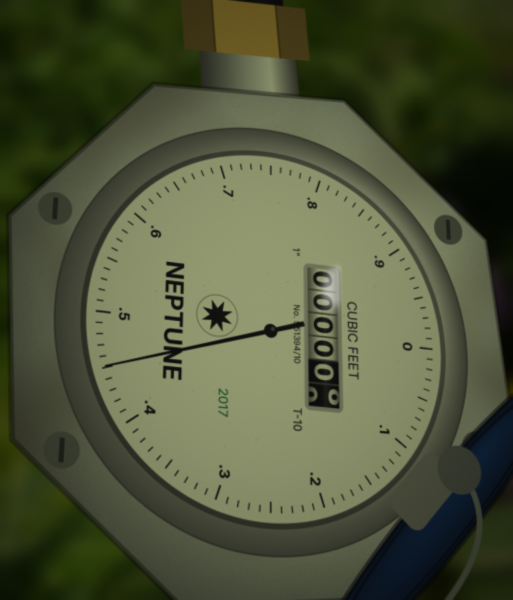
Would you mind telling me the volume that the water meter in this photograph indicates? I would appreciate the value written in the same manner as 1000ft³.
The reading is 8.45ft³
